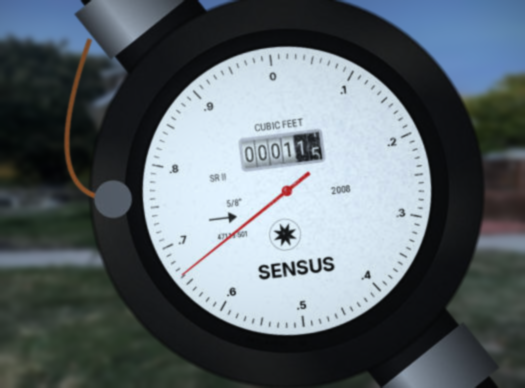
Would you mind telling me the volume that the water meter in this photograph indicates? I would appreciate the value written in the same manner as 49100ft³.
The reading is 114.66ft³
